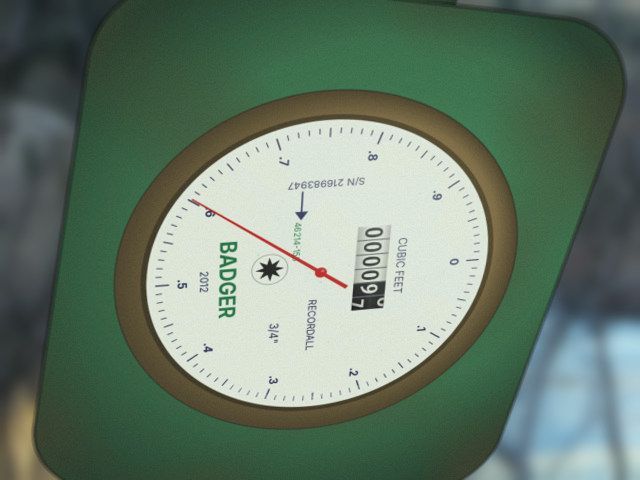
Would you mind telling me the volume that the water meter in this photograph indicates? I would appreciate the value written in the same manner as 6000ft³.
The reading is 96.60ft³
